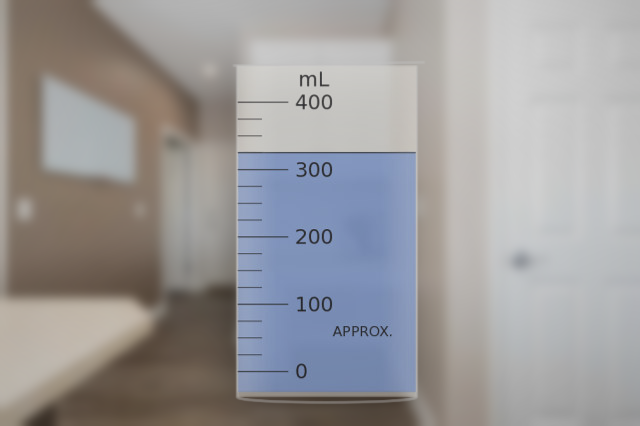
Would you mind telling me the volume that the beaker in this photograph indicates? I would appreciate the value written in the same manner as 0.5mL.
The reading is 325mL
